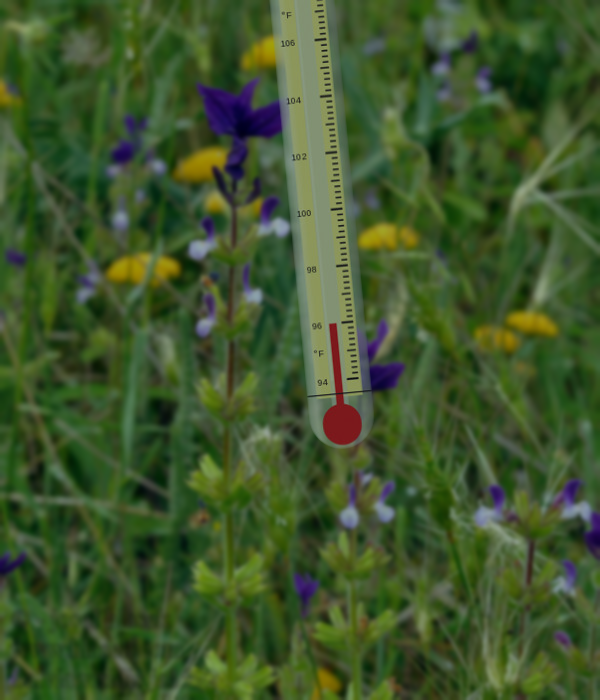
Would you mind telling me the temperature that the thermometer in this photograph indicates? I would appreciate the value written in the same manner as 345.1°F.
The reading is 96°F
